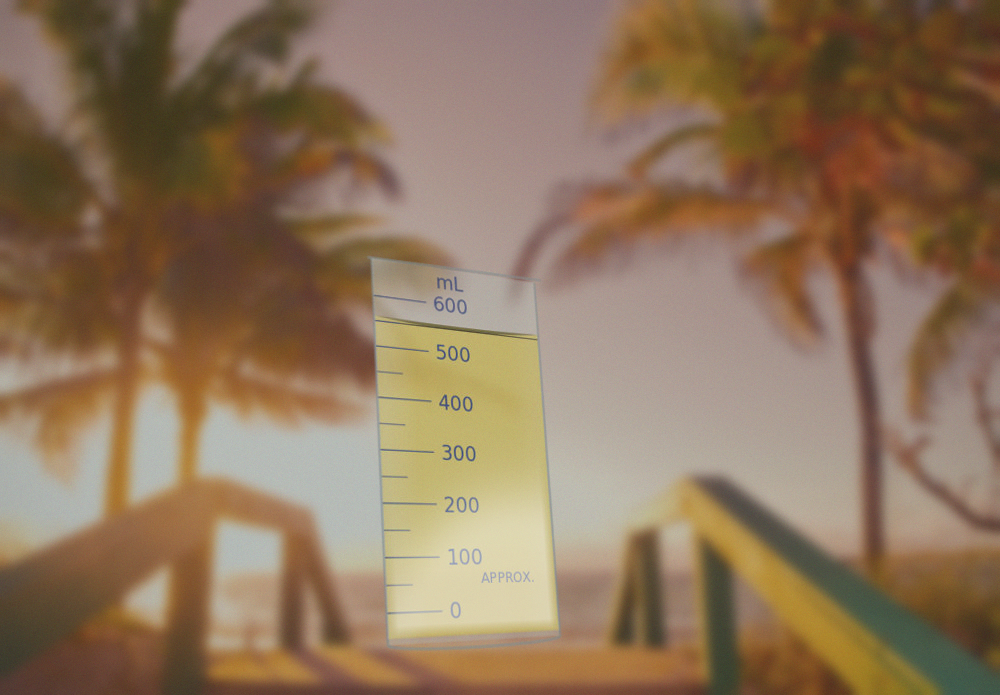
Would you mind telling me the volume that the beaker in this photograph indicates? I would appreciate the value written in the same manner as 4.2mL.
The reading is 550mL
